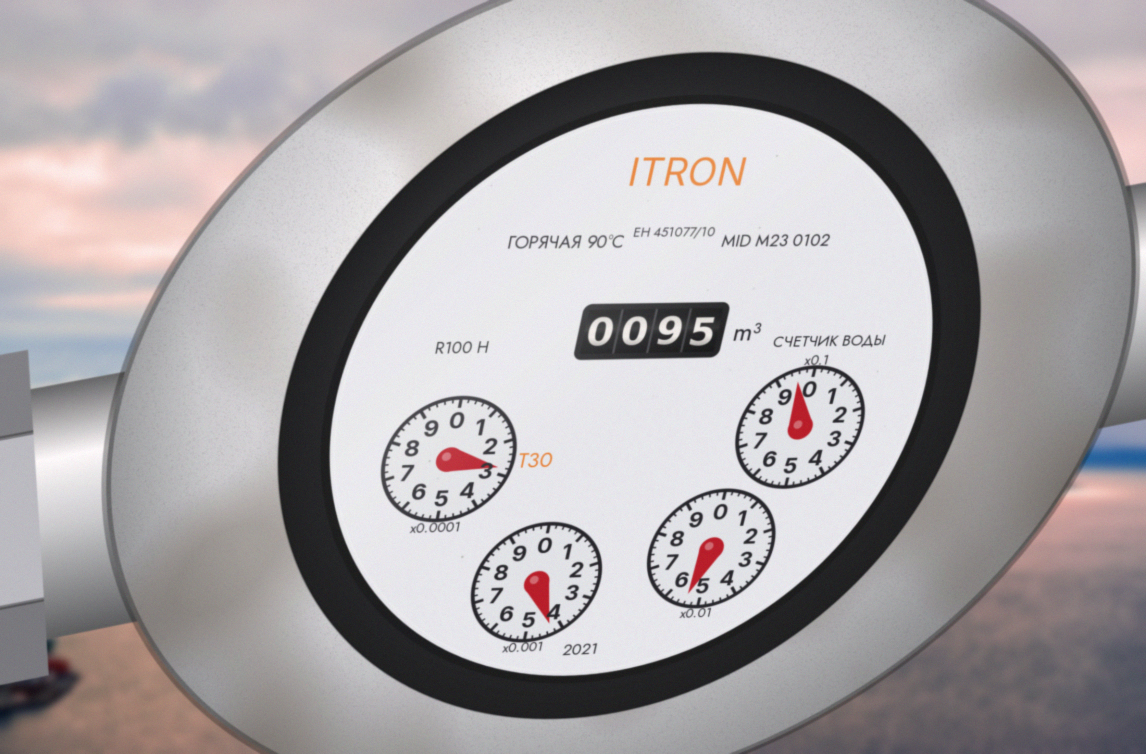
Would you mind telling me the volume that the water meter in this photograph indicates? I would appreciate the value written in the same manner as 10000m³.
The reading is 94.9542m³
